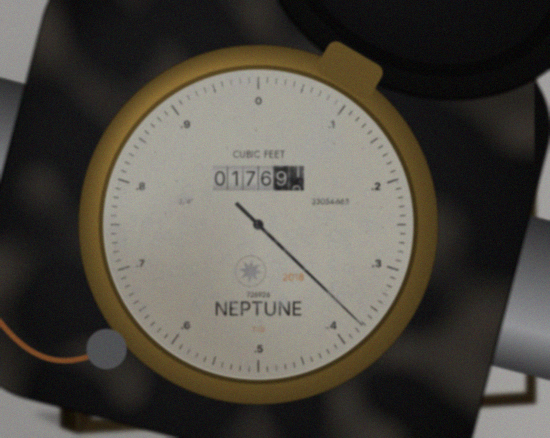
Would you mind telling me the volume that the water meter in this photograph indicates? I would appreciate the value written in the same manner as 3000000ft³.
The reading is 17691.37ft³
